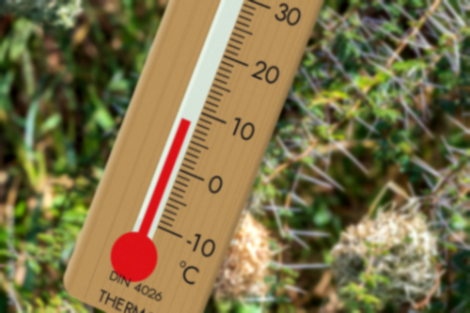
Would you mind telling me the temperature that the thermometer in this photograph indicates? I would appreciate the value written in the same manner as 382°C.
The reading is 8°C
